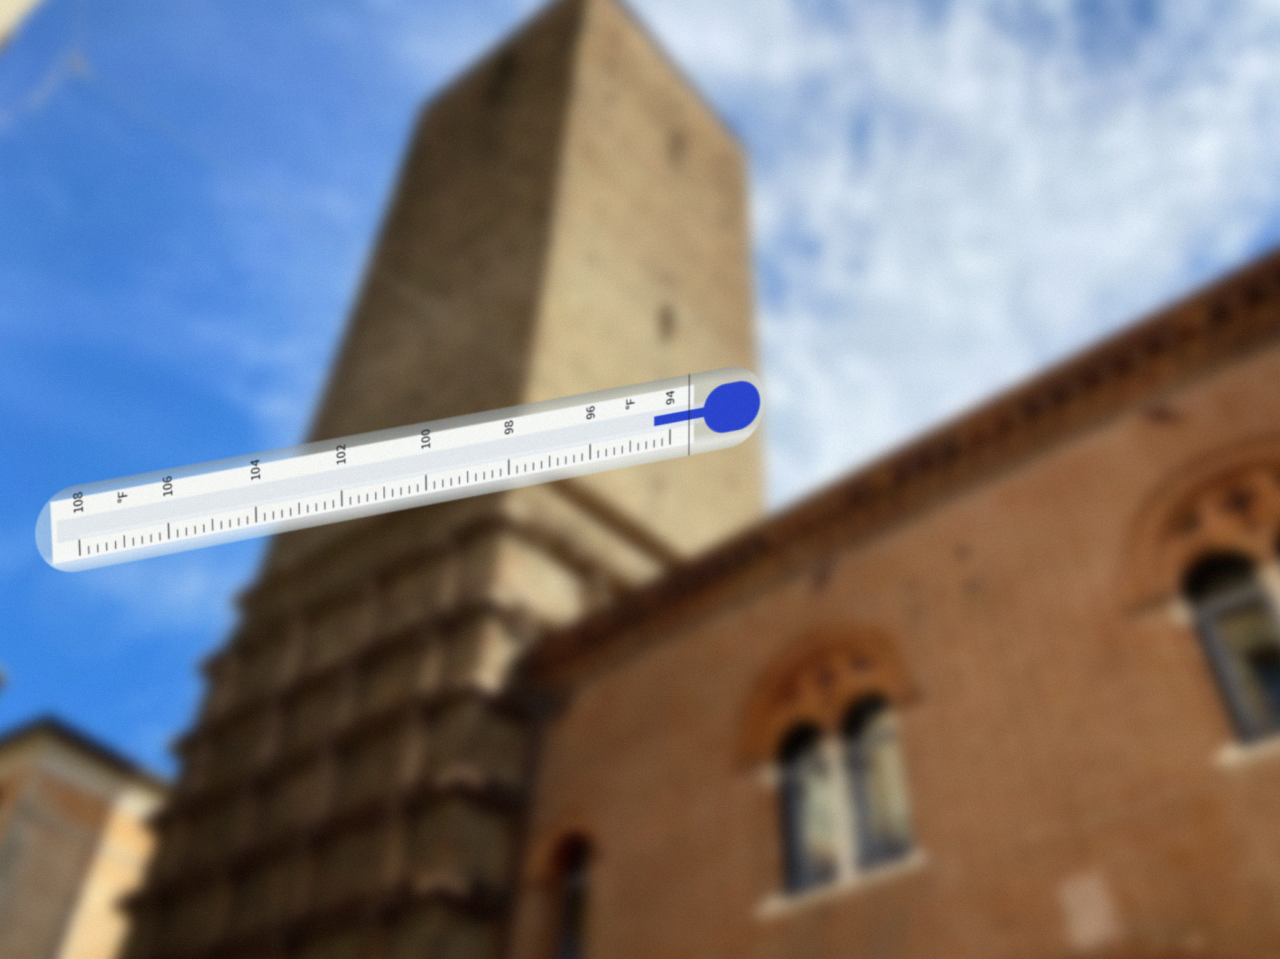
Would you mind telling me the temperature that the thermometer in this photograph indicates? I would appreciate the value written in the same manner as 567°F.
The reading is 94.4°F
